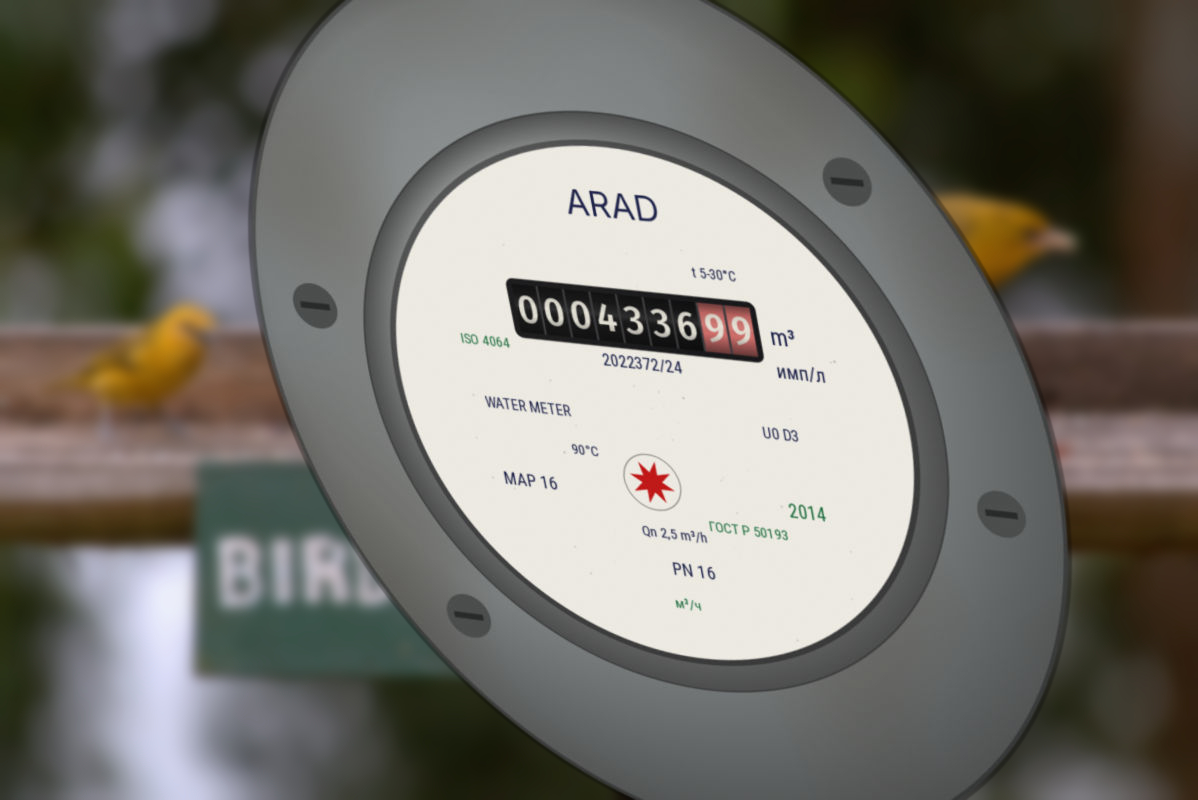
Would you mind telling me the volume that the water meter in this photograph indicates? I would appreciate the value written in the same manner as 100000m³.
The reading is 4336.99m³
